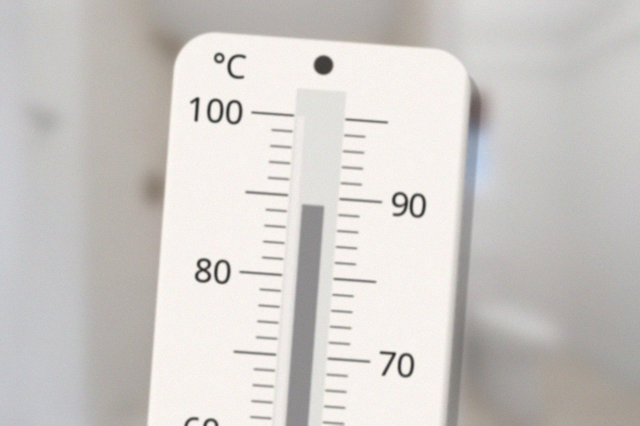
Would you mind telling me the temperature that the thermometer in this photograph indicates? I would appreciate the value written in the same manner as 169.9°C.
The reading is 89°C
